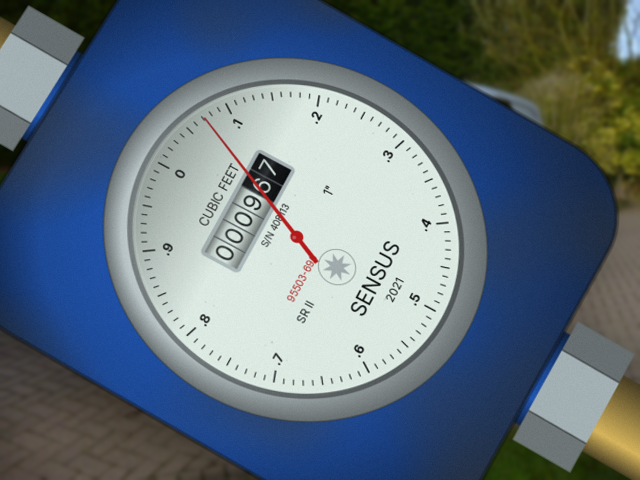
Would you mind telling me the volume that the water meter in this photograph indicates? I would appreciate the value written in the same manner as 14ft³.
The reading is 967.07ft³
